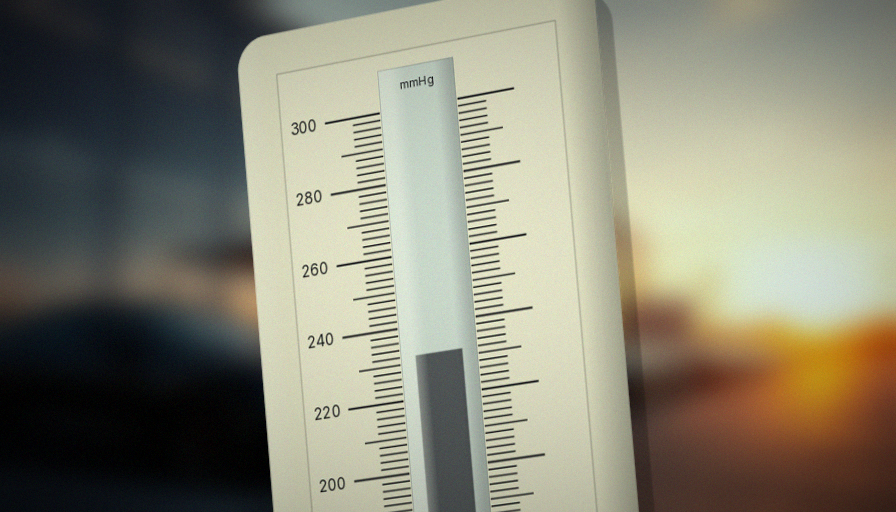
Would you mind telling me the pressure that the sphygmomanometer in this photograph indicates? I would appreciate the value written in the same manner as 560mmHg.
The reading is 232mmHg
